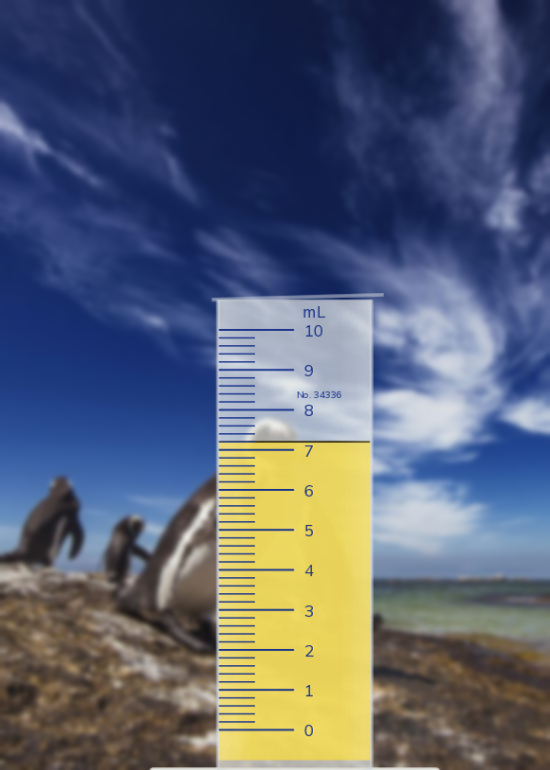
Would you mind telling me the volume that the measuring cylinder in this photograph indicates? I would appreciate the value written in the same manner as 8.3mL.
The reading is 7.2mL
